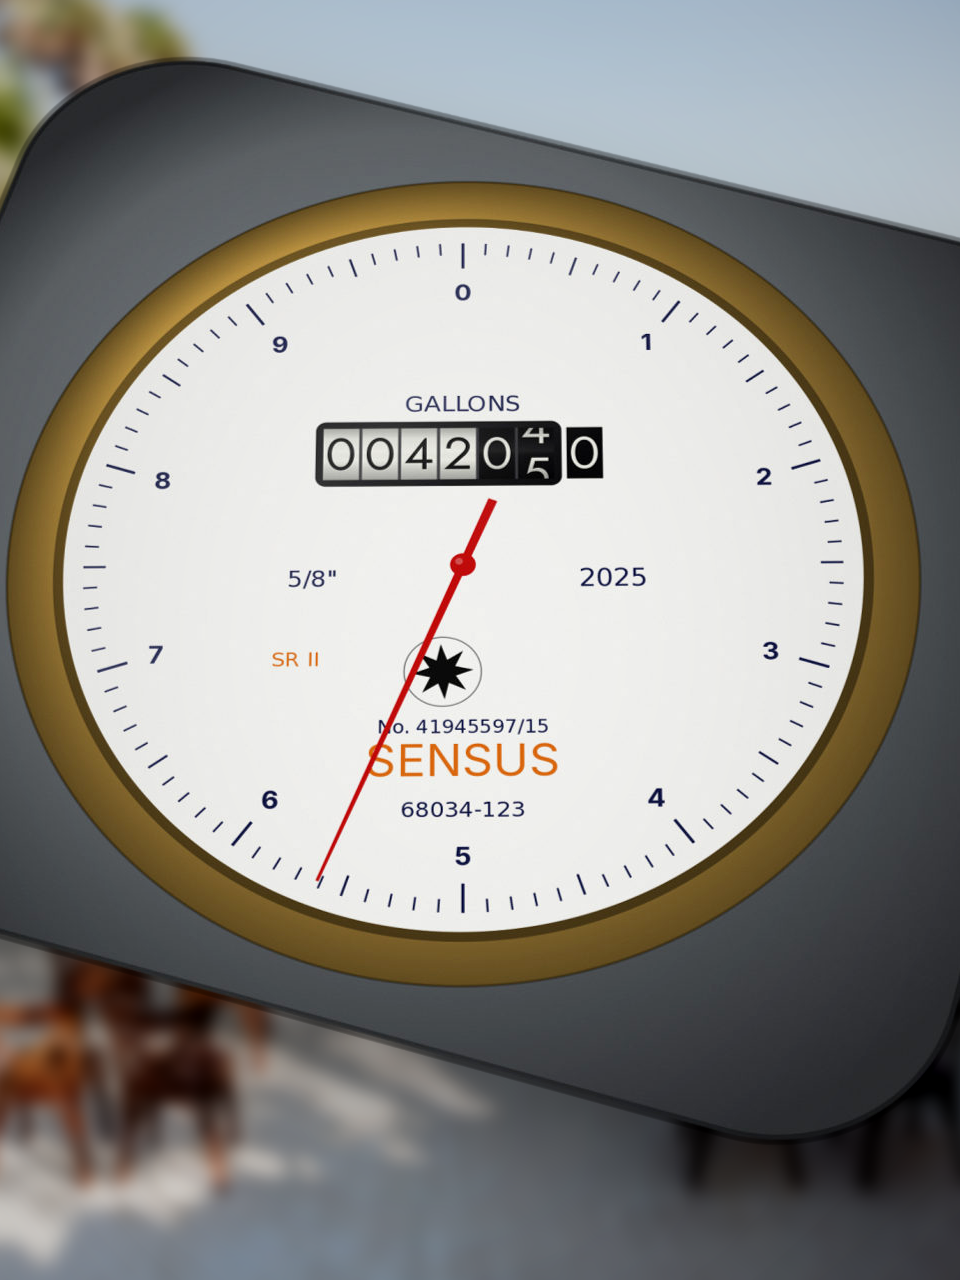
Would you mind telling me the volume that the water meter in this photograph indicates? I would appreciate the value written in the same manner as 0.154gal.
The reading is 42045.6gal
